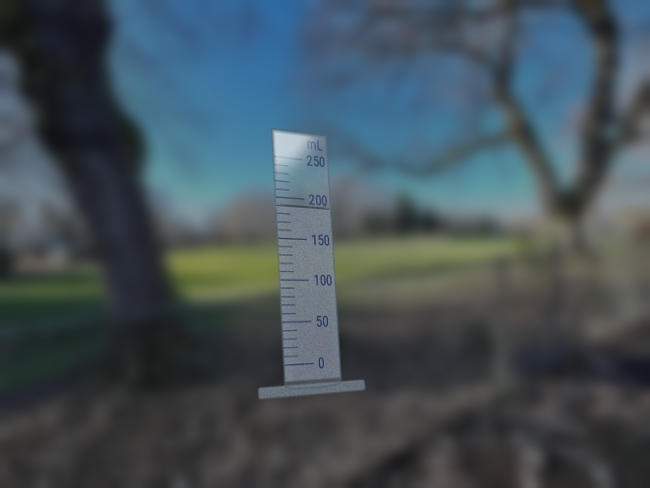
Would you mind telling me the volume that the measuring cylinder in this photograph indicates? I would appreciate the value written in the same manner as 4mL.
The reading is 190mL
